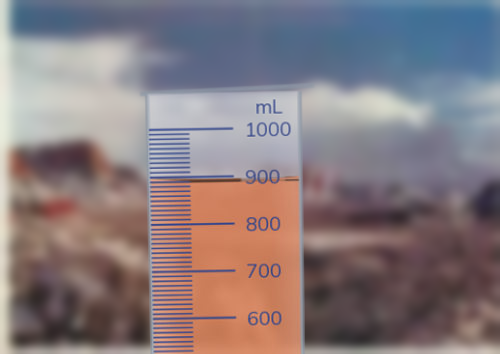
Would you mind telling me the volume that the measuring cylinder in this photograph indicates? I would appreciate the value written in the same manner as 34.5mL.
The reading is 890mL
